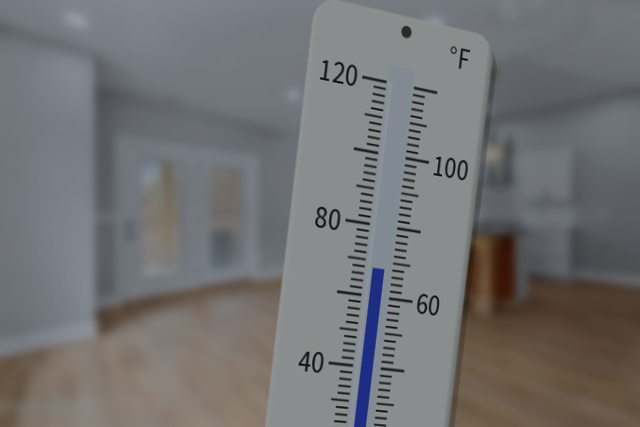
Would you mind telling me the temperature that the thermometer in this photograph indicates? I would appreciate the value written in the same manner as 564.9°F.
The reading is 68°F
